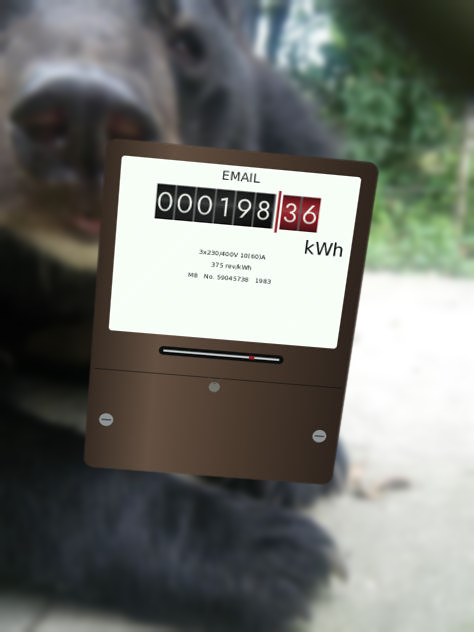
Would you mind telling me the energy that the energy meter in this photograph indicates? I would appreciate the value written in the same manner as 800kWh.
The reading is 198.36kWh
